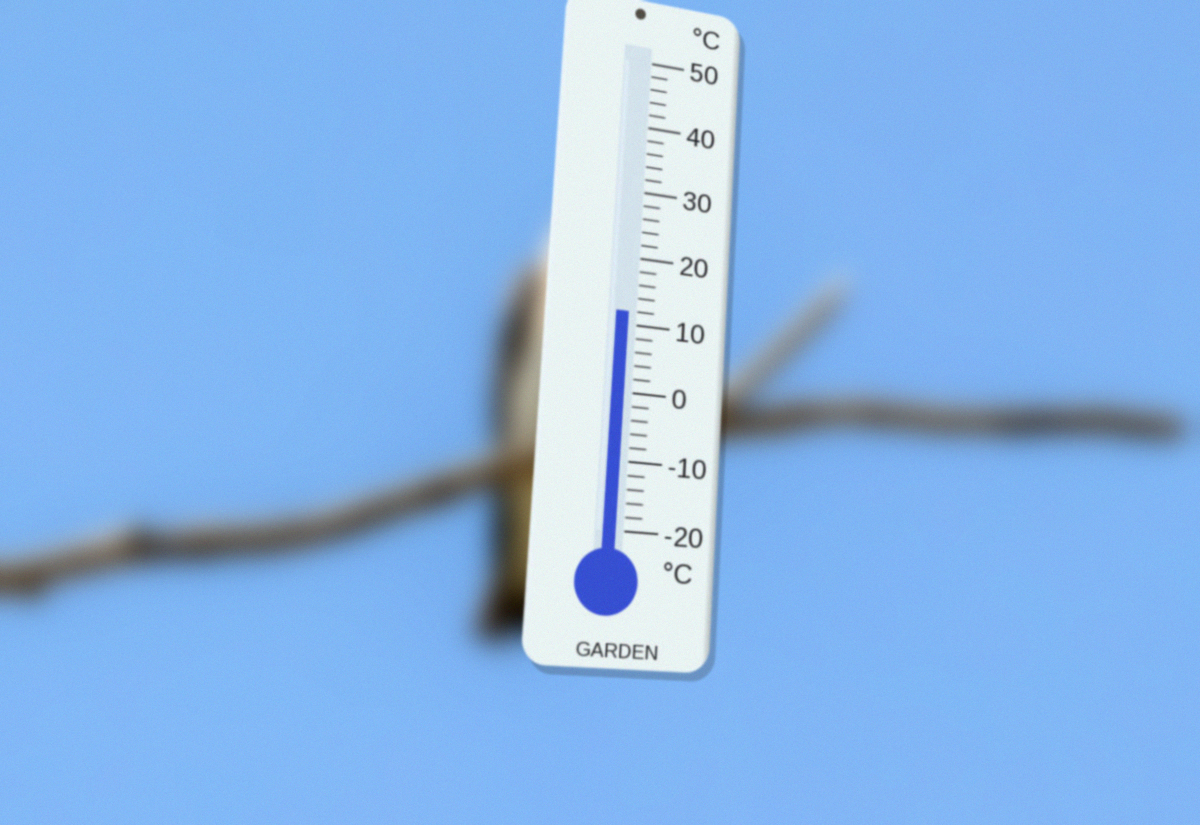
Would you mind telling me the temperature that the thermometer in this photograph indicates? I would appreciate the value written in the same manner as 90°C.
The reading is 12°C
